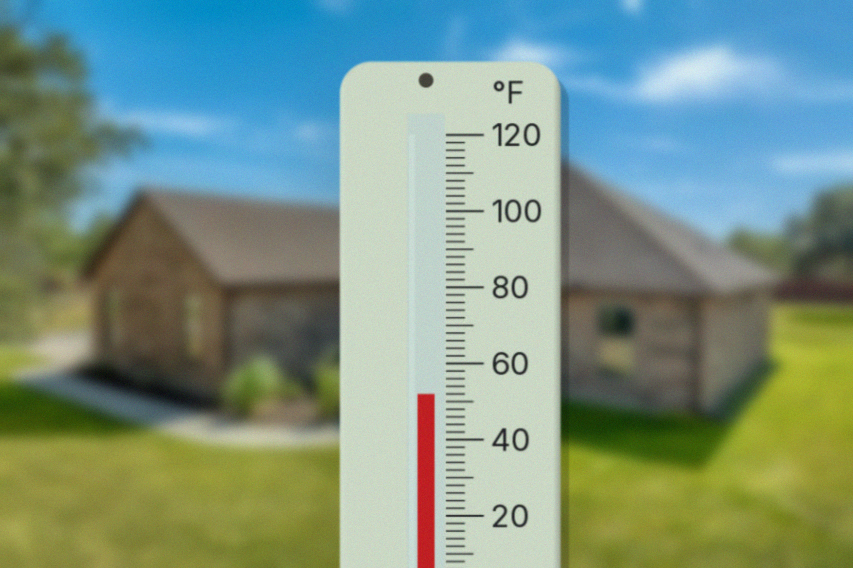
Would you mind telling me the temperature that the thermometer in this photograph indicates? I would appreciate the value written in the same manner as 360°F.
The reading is 52°F
